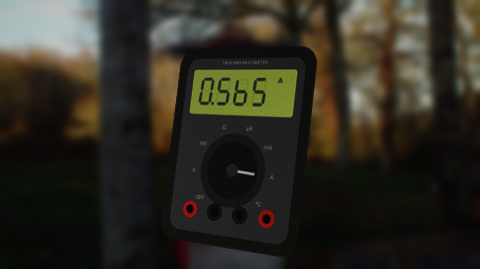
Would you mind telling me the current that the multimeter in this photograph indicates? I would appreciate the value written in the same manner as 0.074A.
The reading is 0.565A
